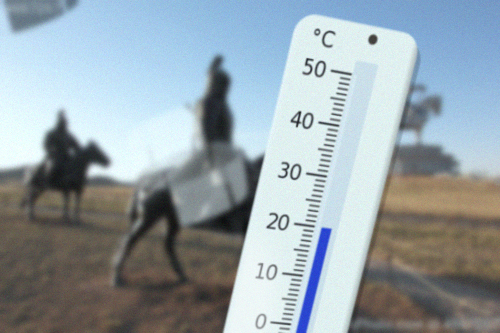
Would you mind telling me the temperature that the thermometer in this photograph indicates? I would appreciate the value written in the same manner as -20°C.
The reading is 20°C
